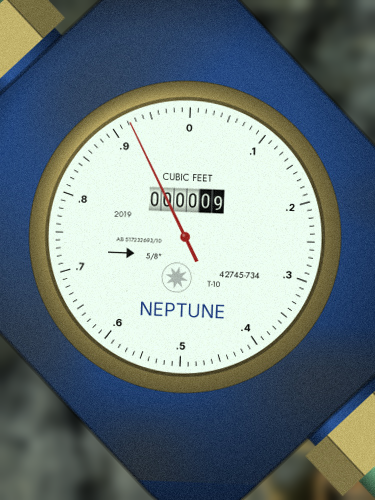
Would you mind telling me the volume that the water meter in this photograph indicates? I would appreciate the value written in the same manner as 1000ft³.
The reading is 8.92ft³
